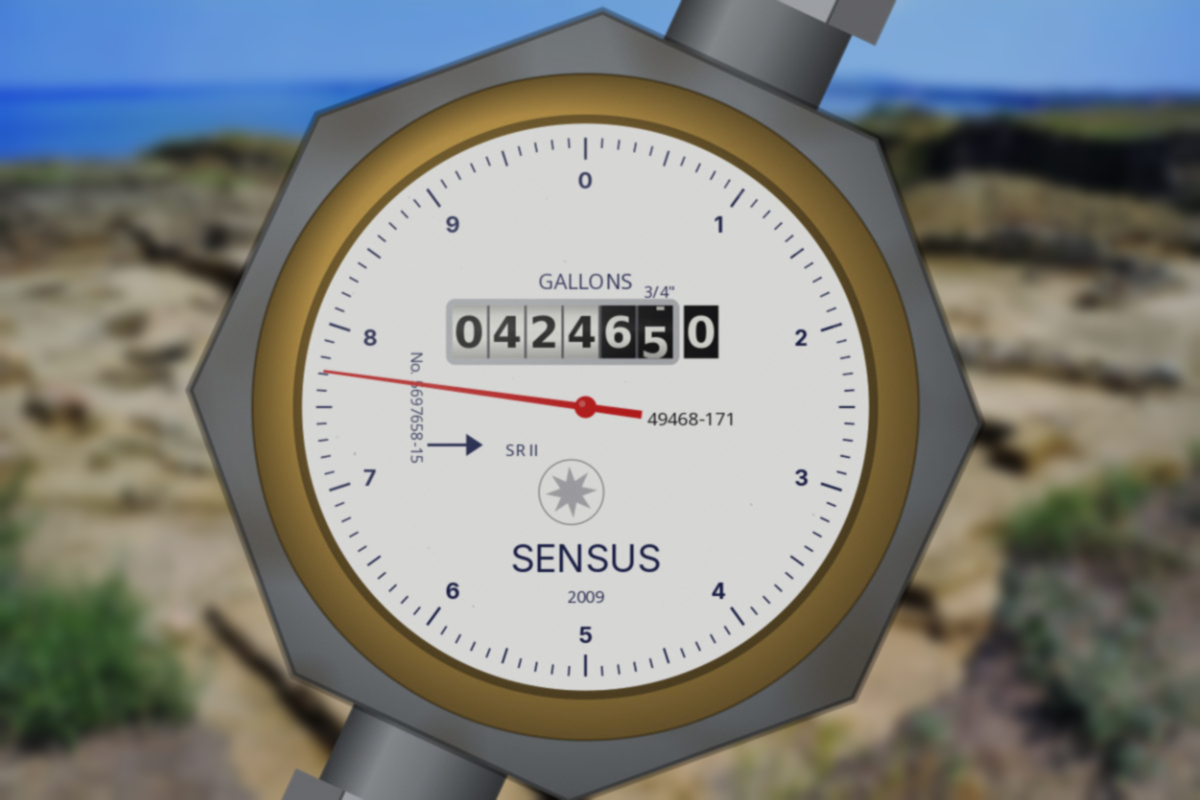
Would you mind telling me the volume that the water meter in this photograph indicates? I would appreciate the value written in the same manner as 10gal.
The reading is 424647.7gal
